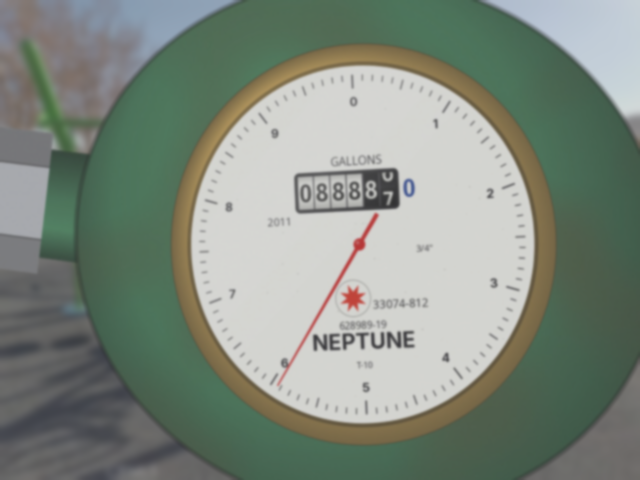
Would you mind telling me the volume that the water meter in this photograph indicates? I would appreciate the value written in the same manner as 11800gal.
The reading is 888865.9gal
